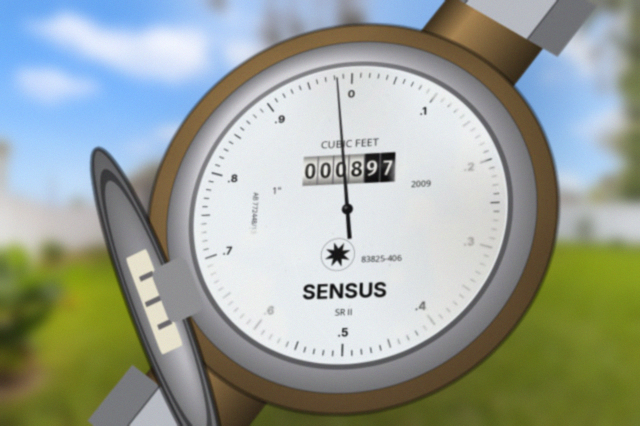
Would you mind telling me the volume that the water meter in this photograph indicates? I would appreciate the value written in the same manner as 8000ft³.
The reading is 896.98ft³
